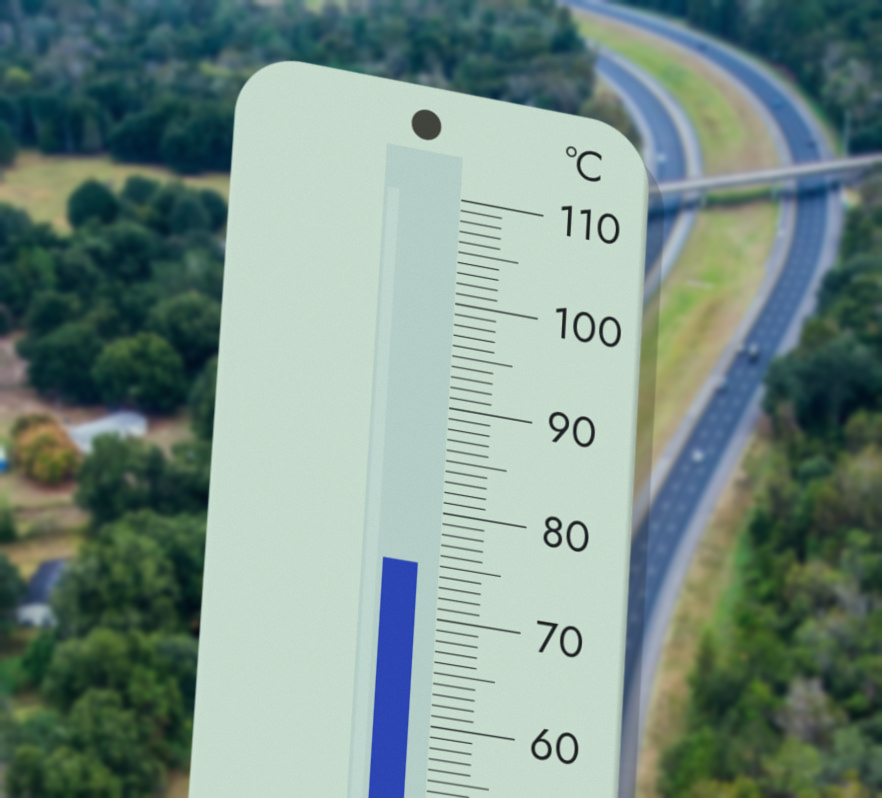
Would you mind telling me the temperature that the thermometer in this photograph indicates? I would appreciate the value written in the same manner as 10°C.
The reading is 75°C
